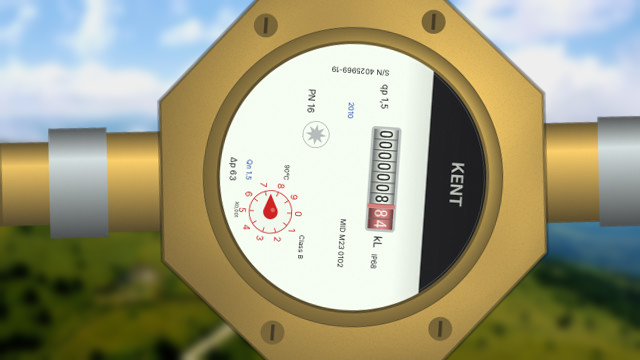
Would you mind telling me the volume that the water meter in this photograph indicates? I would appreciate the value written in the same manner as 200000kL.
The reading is 8.847kL
